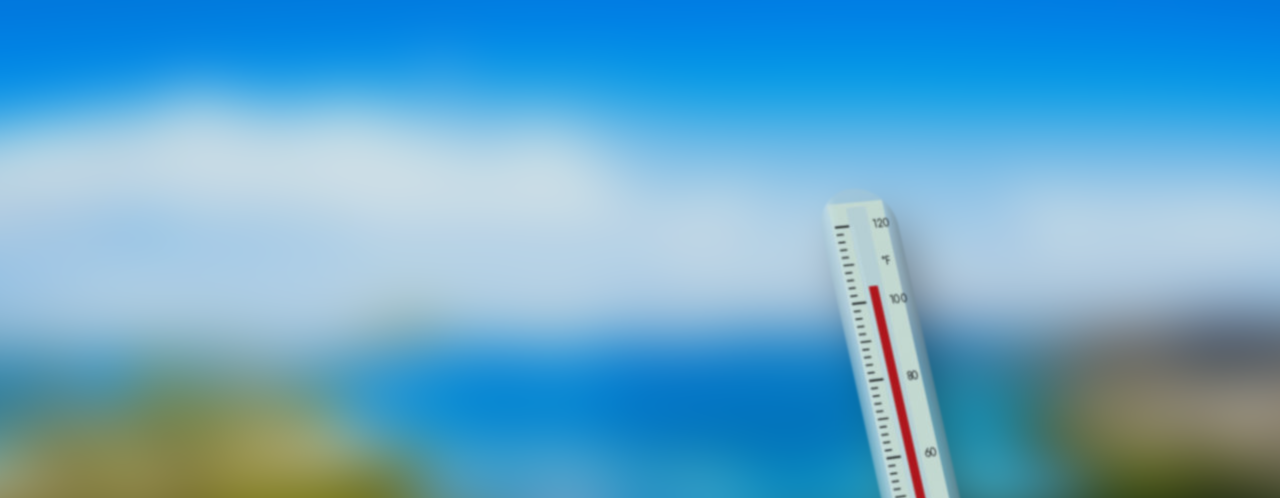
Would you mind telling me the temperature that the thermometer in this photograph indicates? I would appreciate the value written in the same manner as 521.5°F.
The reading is 104°F
